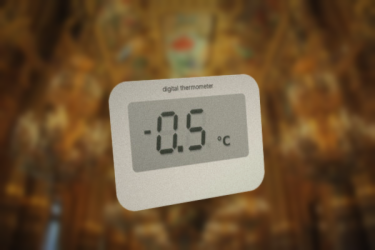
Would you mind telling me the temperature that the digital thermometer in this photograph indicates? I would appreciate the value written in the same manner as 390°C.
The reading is -0.5°C
